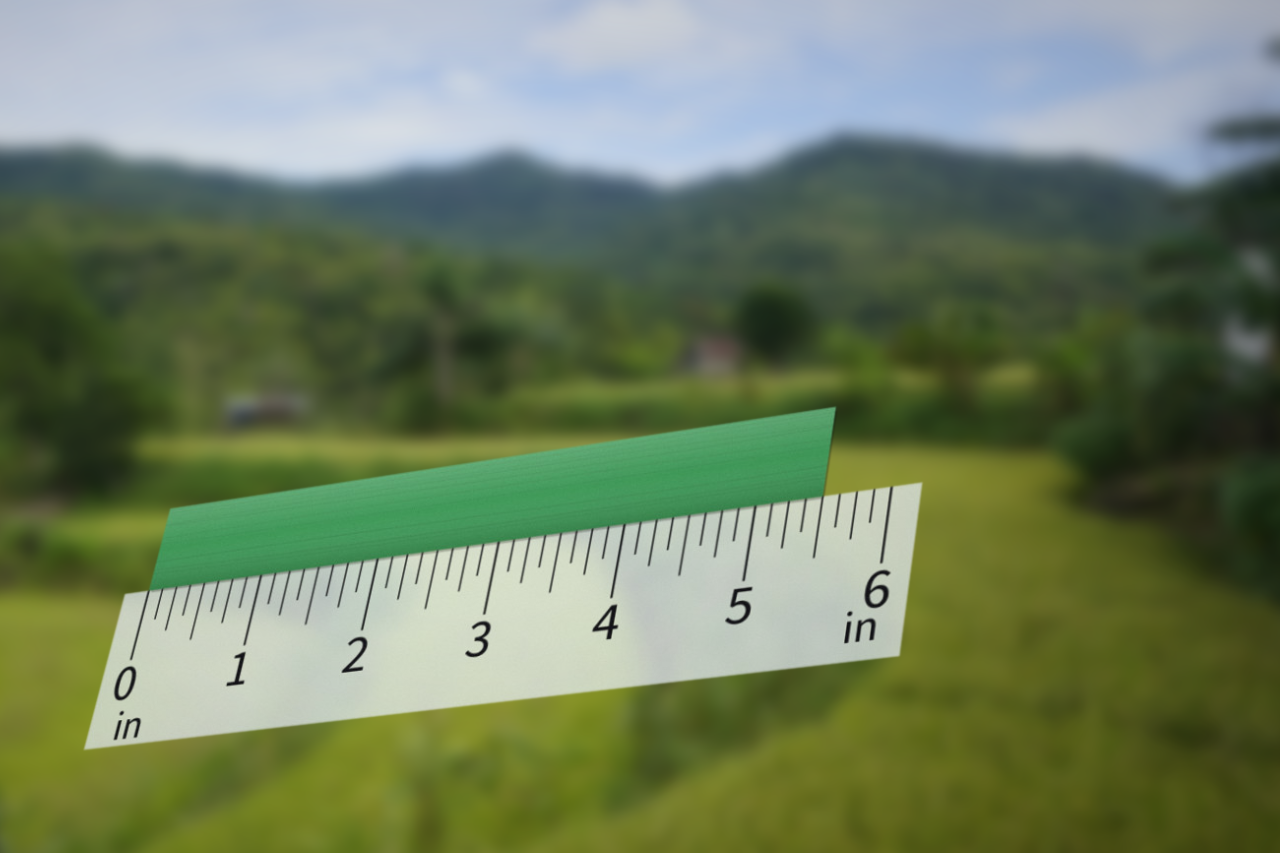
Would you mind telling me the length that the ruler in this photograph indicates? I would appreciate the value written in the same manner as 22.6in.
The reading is 5.5in
